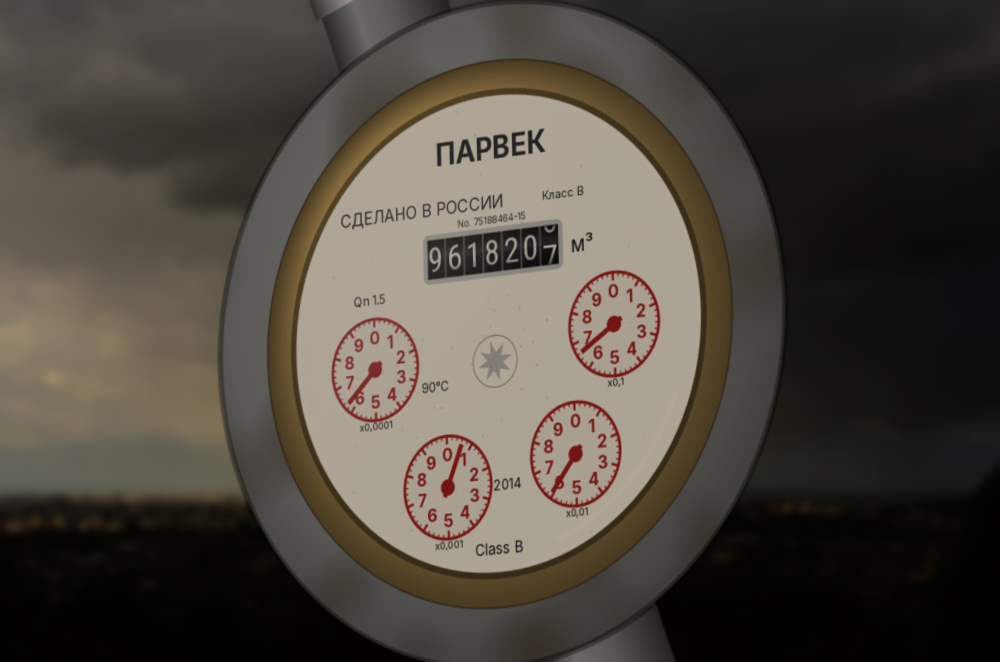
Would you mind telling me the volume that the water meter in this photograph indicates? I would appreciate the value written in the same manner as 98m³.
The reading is 9618206.6606m³
